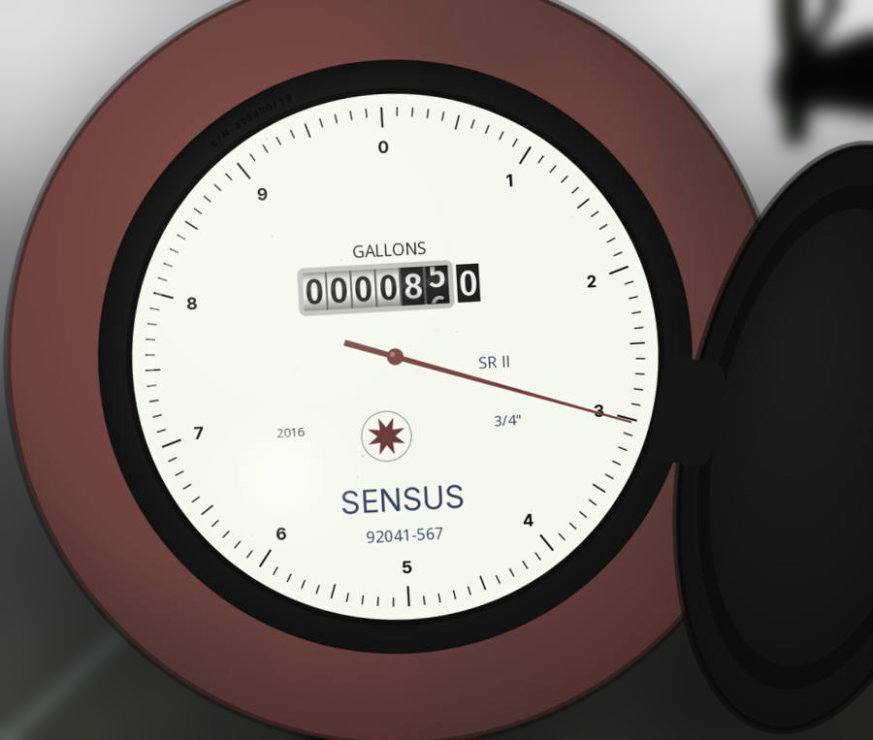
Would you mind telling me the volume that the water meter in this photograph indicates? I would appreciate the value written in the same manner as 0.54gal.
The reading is 853.0gal
